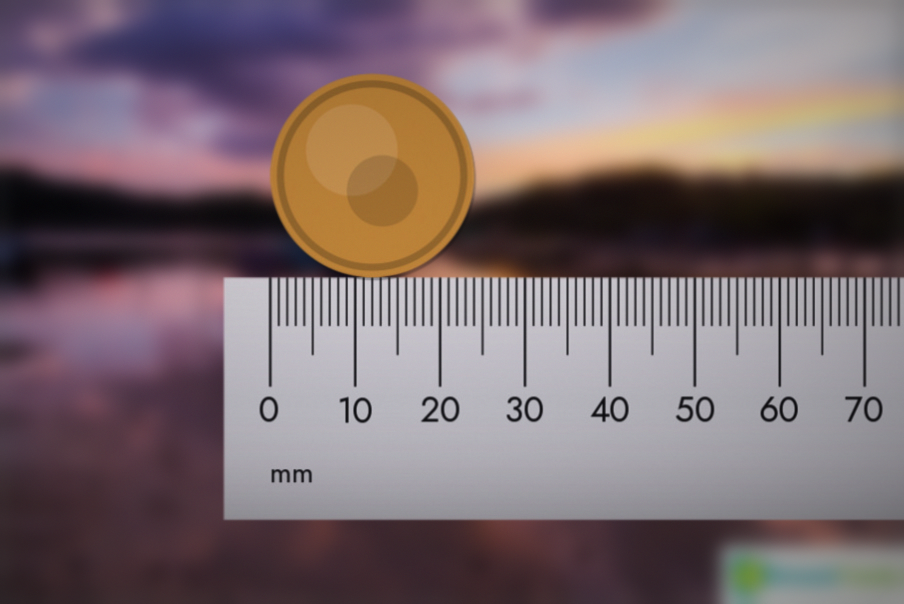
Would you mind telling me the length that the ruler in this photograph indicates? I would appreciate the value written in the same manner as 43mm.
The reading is 24mm
